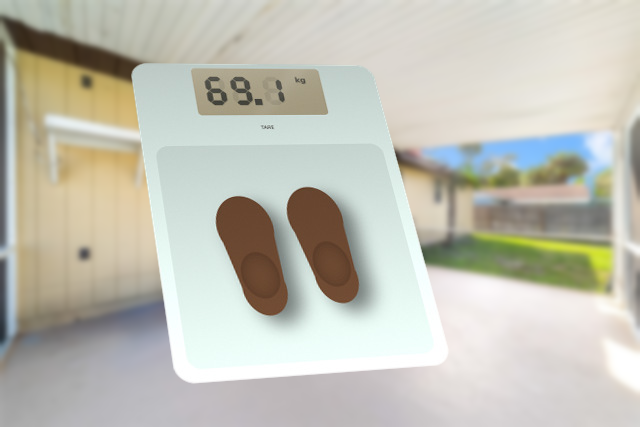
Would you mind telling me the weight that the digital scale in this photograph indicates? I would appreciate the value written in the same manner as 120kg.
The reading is 69.1kg
